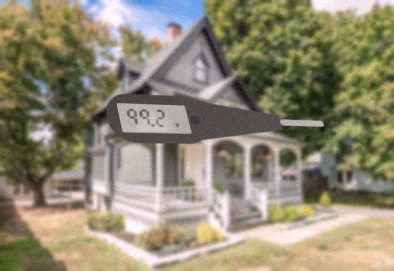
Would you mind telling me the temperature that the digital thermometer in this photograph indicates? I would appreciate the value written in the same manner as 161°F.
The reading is 99.2°F
